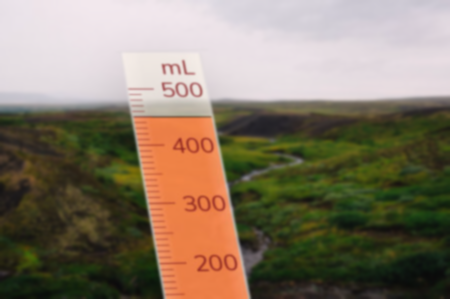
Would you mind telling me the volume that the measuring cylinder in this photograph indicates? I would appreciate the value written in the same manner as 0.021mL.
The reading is 450mL
